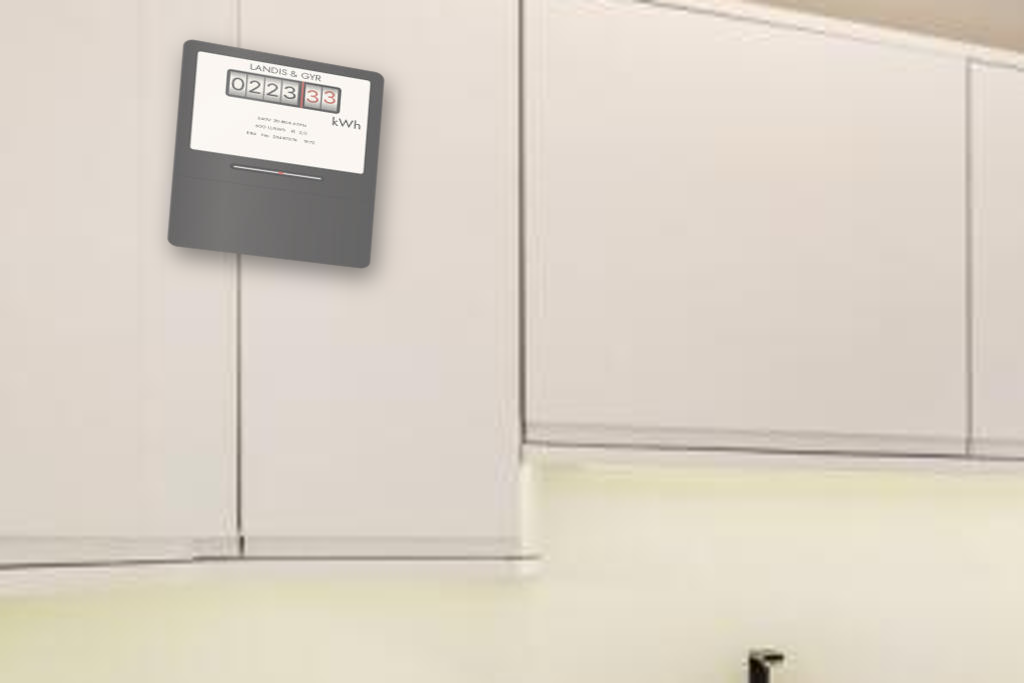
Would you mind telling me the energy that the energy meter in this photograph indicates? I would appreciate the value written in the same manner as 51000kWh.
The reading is 223.33kWh
